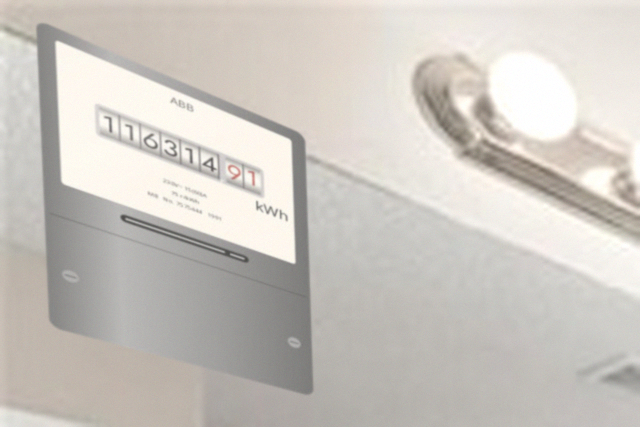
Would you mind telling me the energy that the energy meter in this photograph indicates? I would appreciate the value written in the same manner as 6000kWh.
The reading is 116314.91kWh
